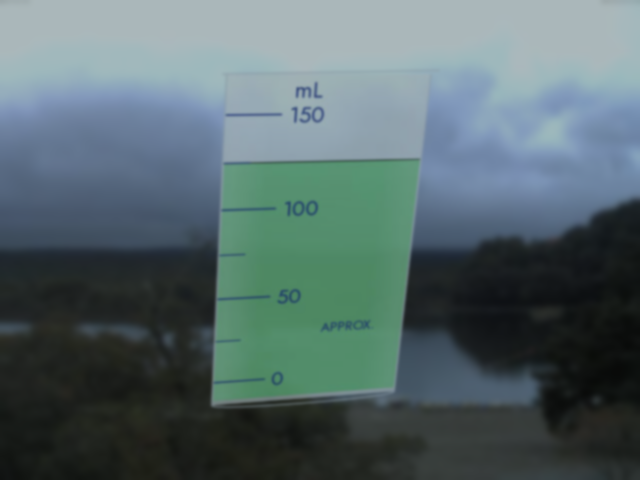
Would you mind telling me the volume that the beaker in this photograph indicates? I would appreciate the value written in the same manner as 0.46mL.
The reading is 125mL
